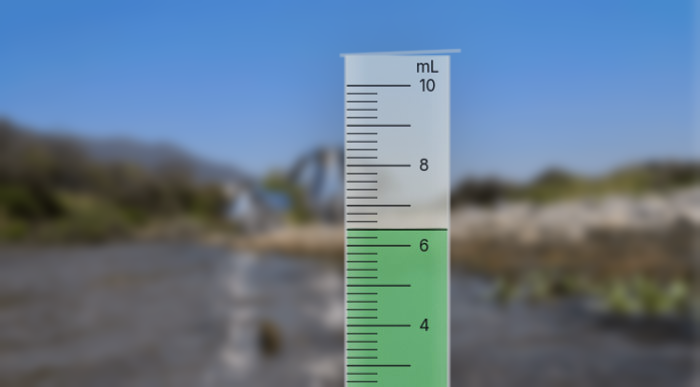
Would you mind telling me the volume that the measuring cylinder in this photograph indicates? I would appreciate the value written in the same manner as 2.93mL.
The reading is 6.4mL
